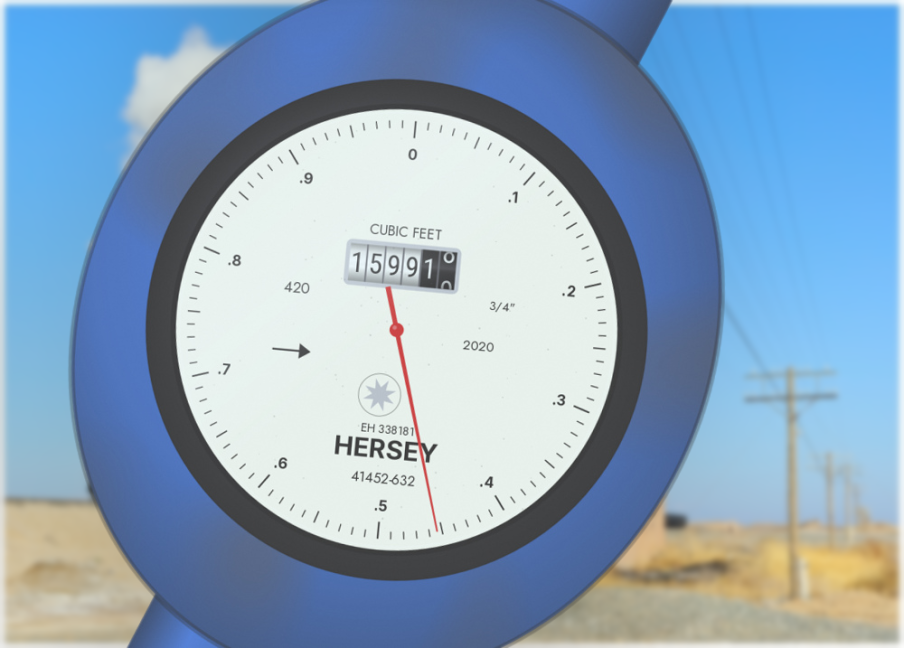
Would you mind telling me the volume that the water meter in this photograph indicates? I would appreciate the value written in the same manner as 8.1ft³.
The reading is 159918.45ft³
